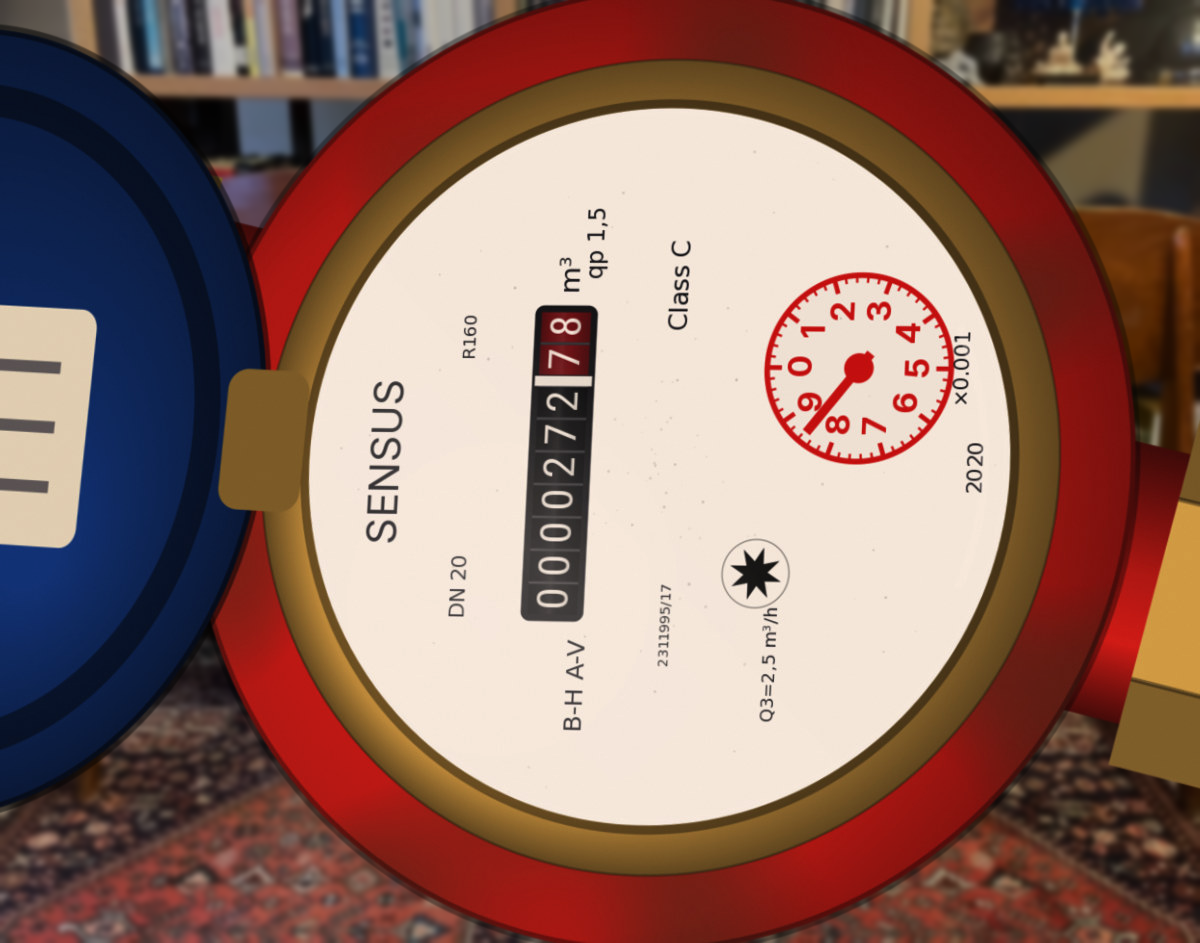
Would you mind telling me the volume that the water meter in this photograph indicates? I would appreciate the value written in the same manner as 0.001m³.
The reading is 272.788m³
